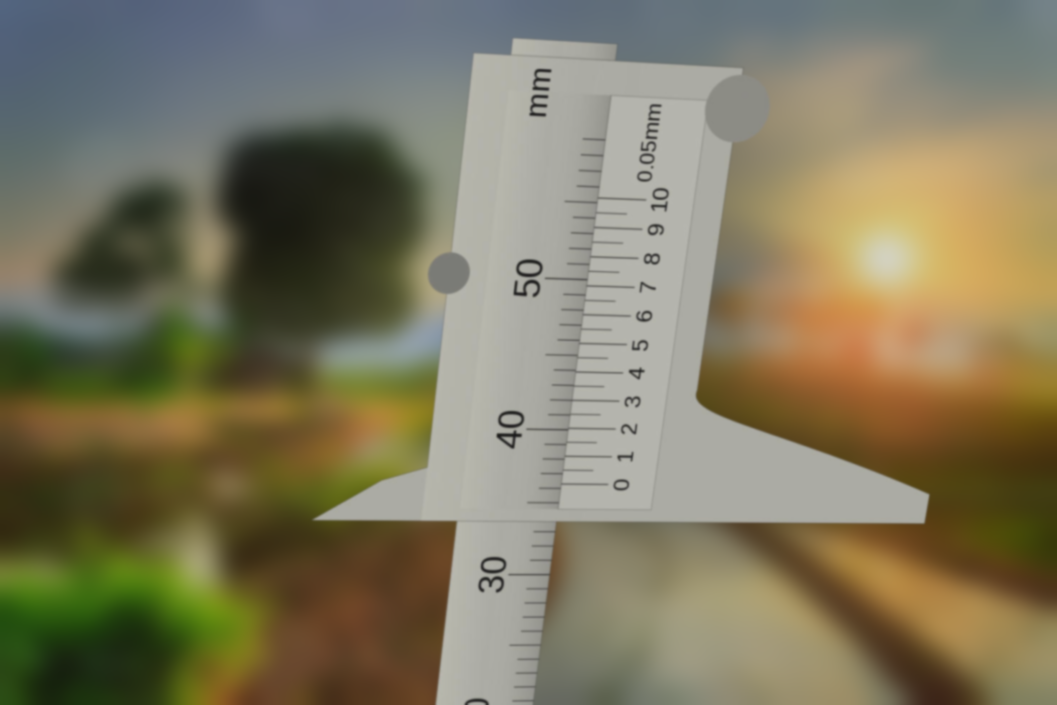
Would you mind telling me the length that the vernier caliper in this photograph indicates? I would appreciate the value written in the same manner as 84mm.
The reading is 36.3mm
